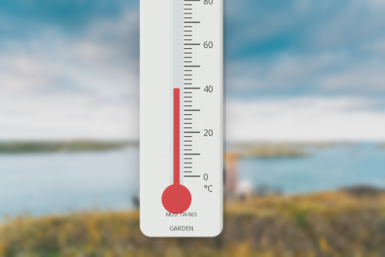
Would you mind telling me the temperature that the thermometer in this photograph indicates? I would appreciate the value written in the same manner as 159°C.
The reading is 40°C
